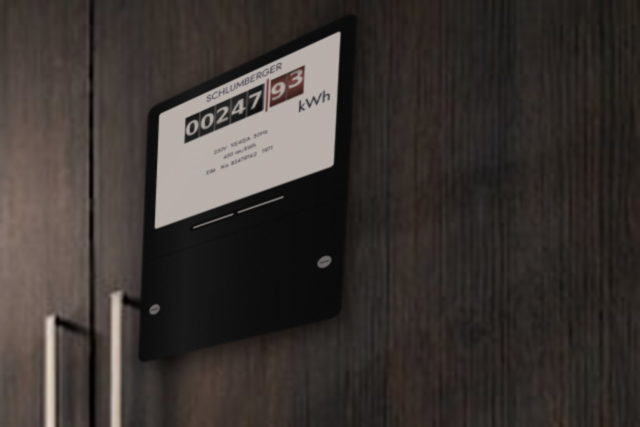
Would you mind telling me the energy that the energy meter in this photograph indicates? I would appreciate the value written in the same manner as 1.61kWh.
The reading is 247.93kWh
